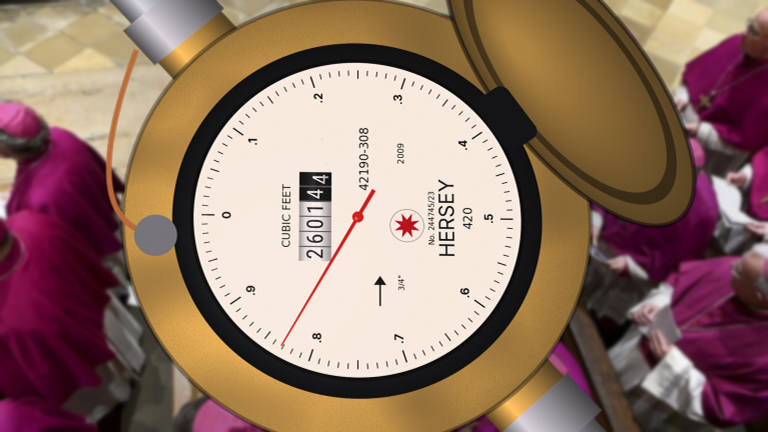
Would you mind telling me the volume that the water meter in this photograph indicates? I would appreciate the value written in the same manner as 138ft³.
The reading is 260143.83ft³
